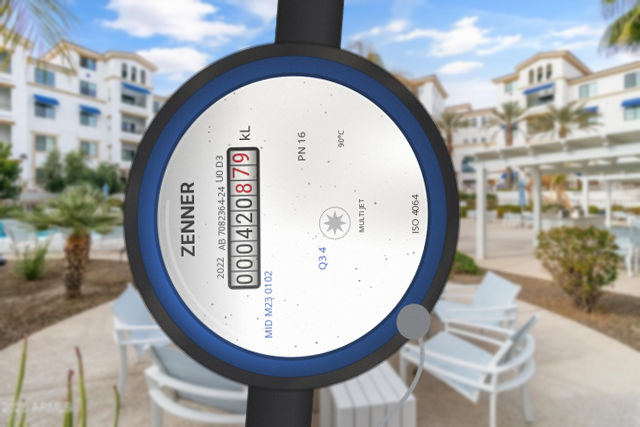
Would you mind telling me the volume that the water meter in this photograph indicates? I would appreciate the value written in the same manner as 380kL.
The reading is 420.879kL
